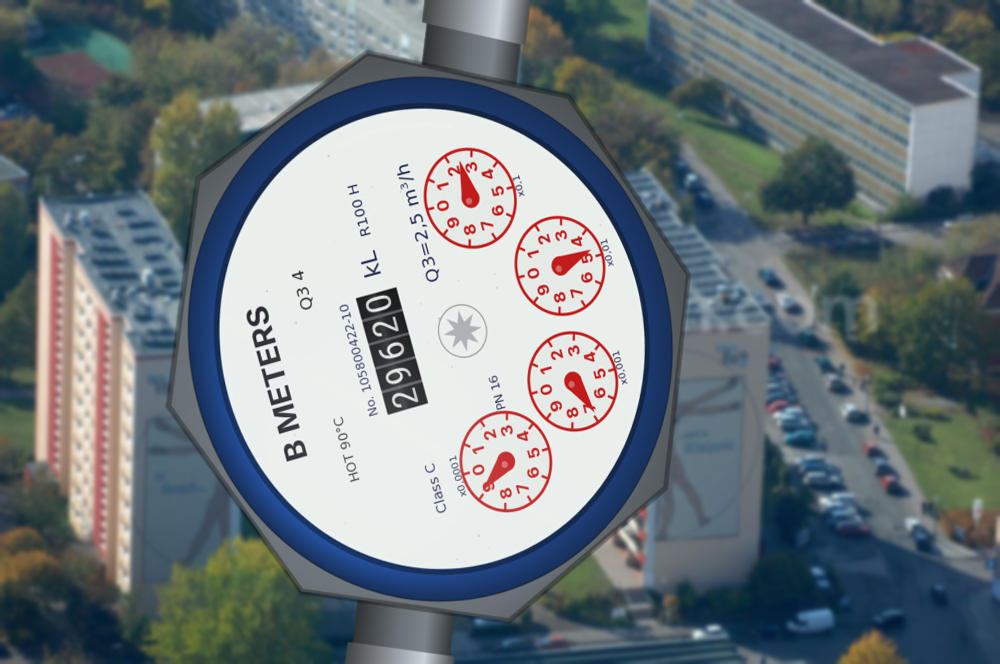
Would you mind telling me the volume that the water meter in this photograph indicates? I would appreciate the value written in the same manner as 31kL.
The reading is 29620.2469kL
